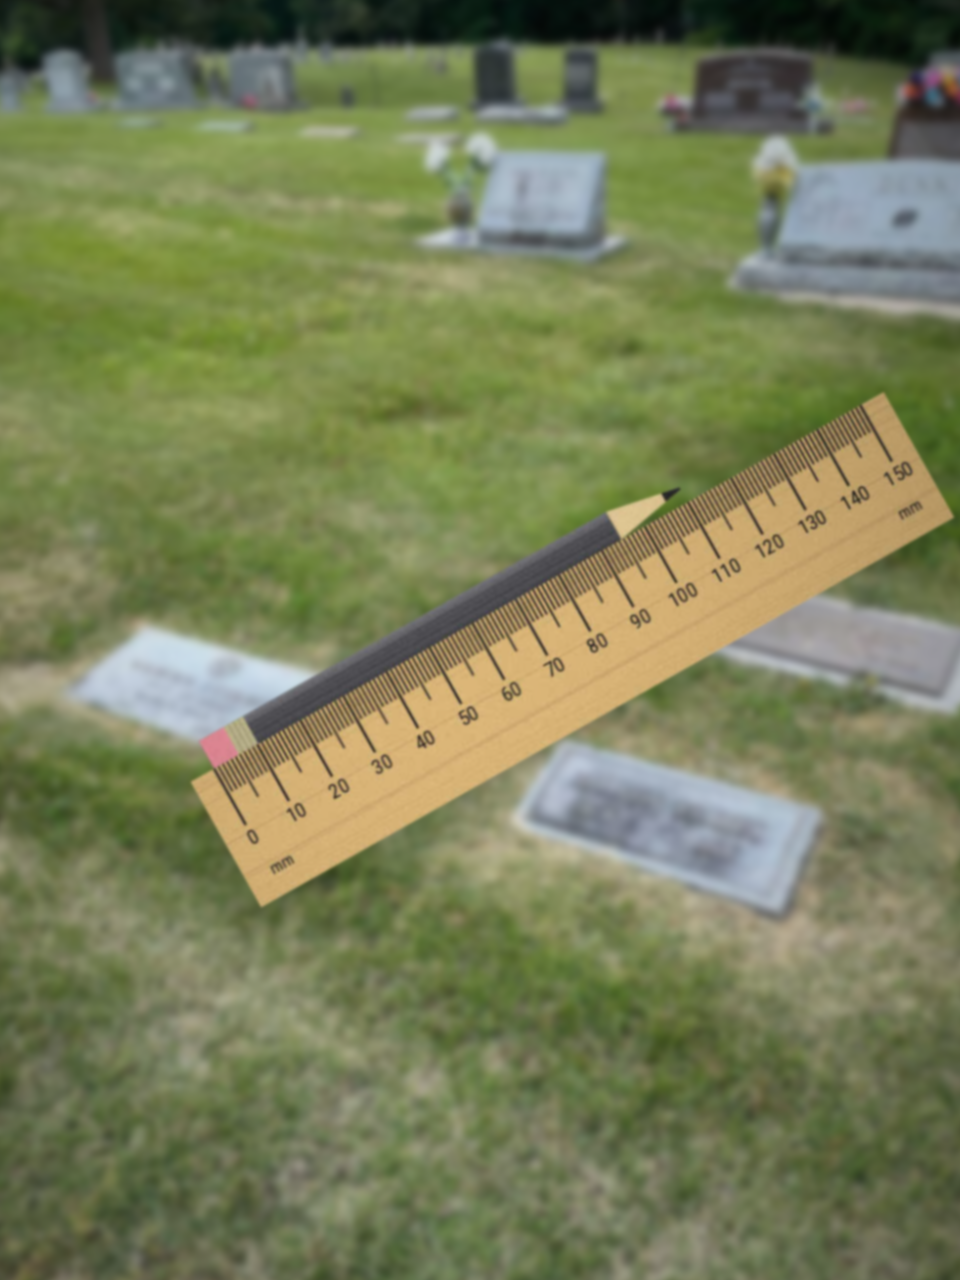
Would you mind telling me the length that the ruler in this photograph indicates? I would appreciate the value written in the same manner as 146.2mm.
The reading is 110mm
